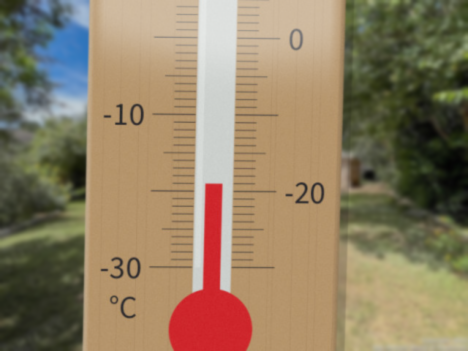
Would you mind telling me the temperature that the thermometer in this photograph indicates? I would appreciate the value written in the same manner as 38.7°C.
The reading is -19°C
